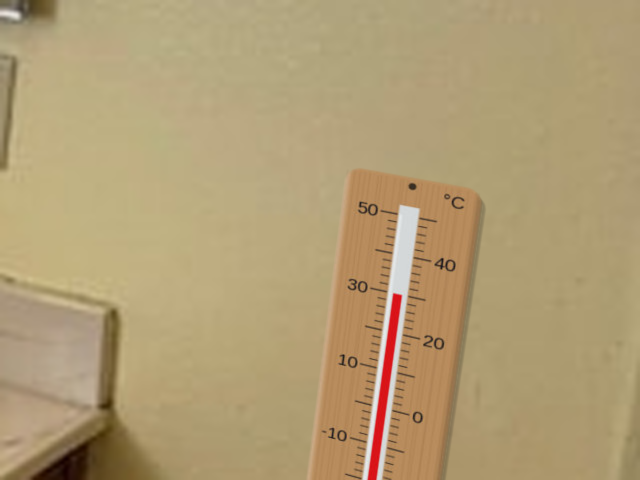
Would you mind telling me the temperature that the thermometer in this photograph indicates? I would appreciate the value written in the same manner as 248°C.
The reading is 30°C
